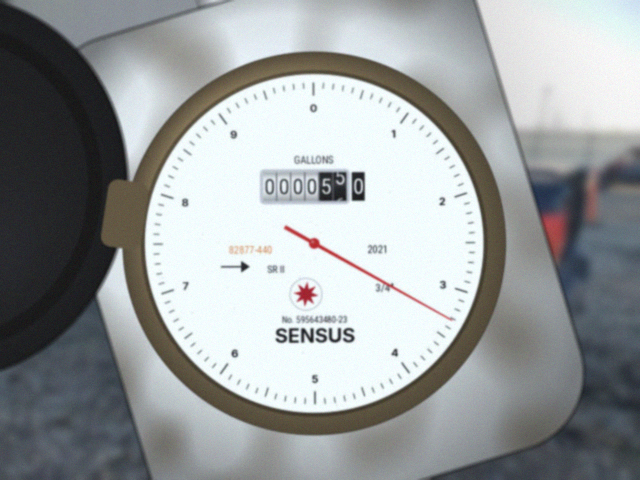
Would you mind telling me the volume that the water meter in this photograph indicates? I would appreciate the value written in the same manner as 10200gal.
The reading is 553.3gal
